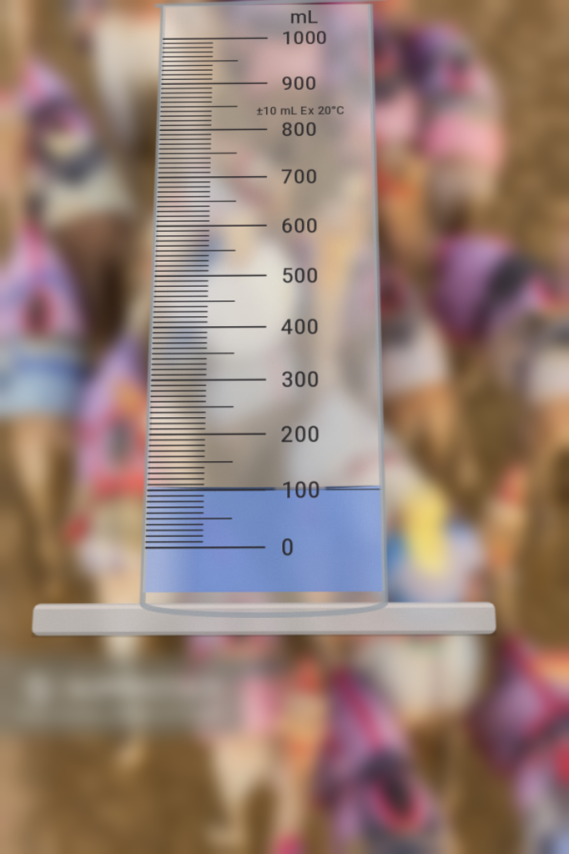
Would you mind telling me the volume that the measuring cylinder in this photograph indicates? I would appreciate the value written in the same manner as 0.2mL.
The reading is 100mL
